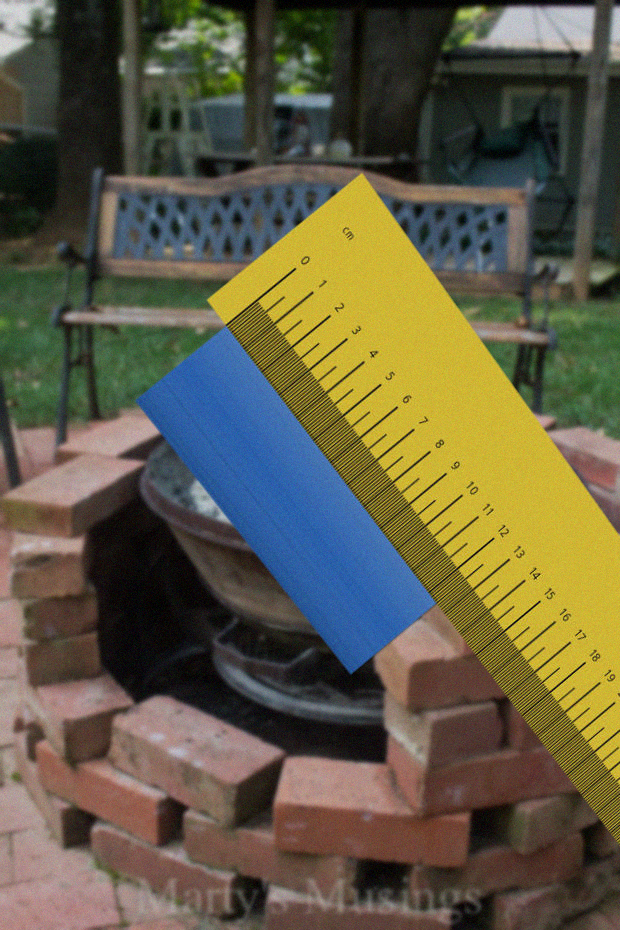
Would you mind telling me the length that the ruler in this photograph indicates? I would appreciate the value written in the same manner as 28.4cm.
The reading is 12.5cm
